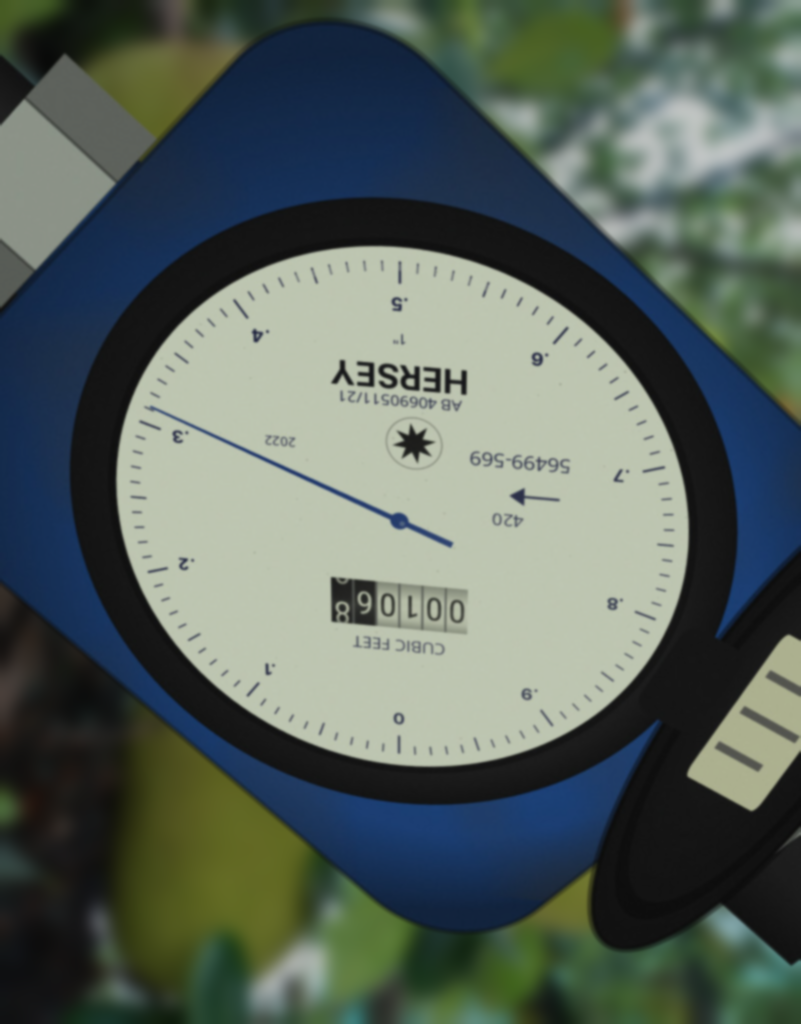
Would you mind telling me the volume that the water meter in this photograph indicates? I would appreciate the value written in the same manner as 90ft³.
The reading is 1068.31ft³
